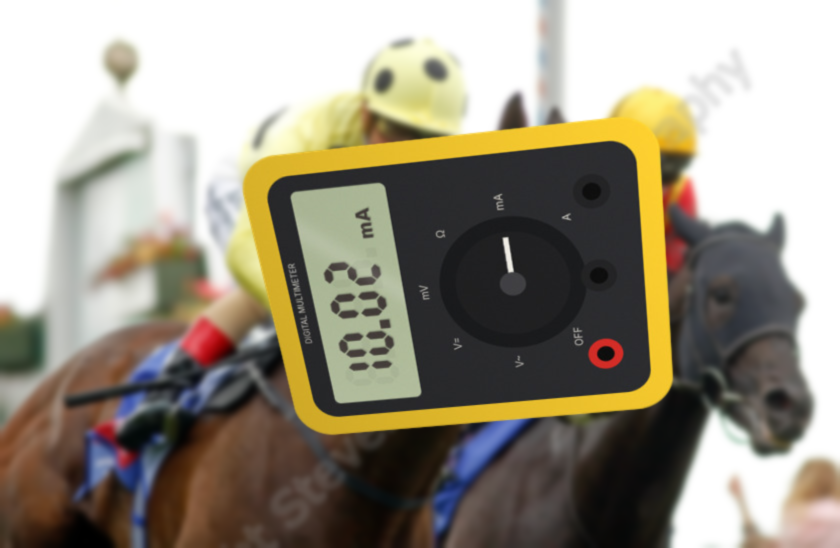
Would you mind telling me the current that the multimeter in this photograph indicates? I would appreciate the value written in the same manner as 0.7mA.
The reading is 10.02mA
